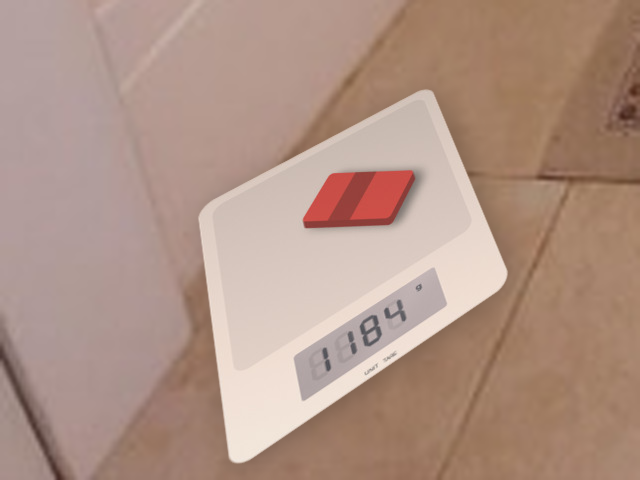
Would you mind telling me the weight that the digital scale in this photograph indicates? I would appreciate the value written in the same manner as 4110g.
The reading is 1184g
